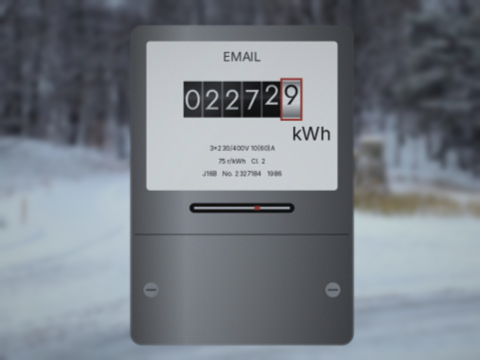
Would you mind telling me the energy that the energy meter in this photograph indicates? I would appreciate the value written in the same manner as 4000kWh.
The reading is 2272.9kWh
